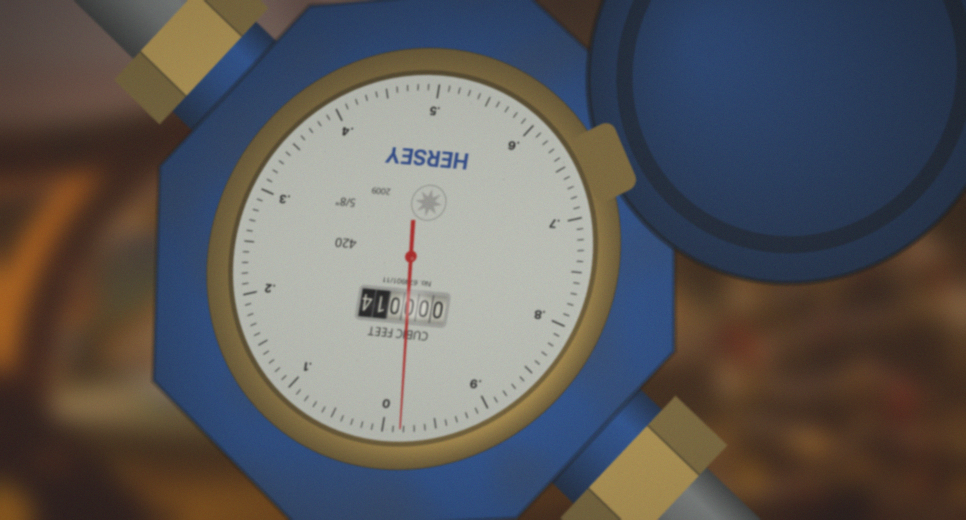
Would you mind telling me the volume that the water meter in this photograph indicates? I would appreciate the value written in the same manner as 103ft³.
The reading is 13.98ft³
